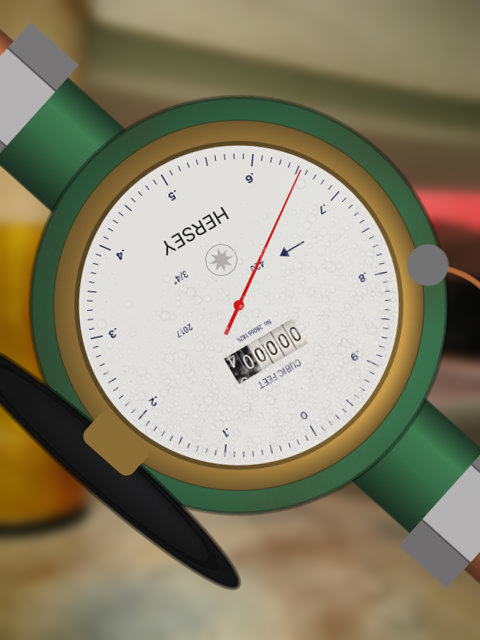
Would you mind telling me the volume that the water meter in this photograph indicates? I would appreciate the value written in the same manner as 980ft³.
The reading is 3.65ft³
